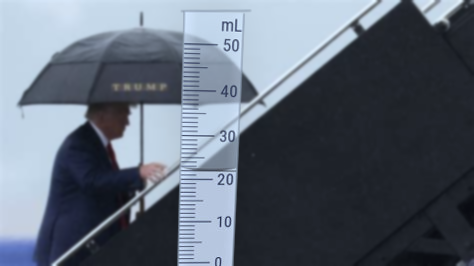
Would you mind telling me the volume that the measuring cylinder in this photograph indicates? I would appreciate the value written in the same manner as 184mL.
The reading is 22mL
